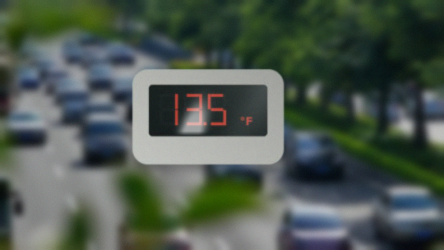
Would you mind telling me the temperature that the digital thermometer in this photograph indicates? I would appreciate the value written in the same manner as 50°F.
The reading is 13.5°F
